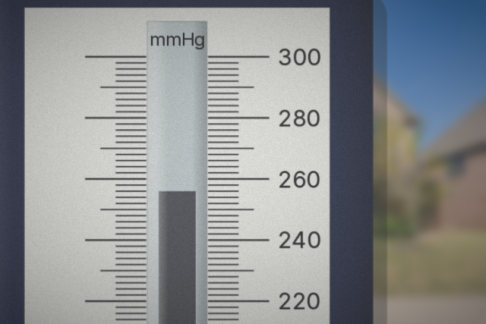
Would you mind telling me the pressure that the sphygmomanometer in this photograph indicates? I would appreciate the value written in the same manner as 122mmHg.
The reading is 256mmHg
